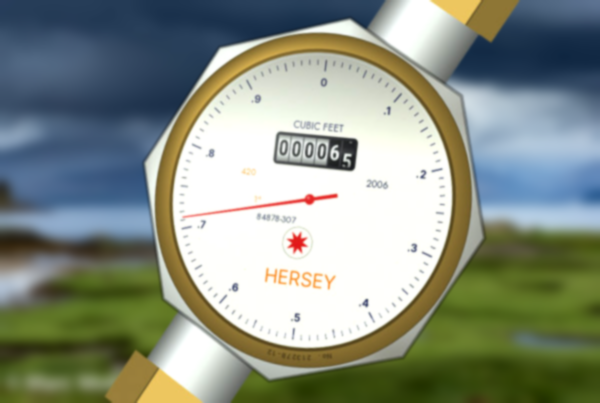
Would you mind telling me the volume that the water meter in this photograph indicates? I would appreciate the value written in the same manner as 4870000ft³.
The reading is 64.71ft³
